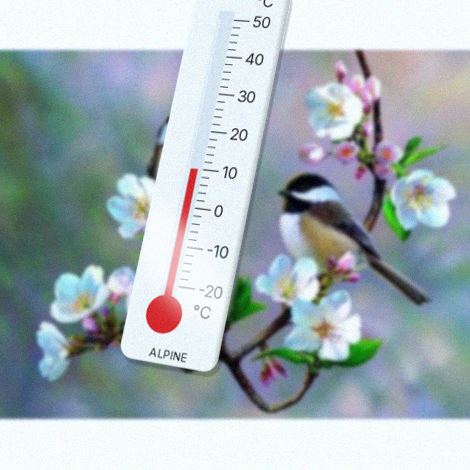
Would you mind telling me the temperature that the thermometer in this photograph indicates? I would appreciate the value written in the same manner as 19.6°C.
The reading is 10°C
